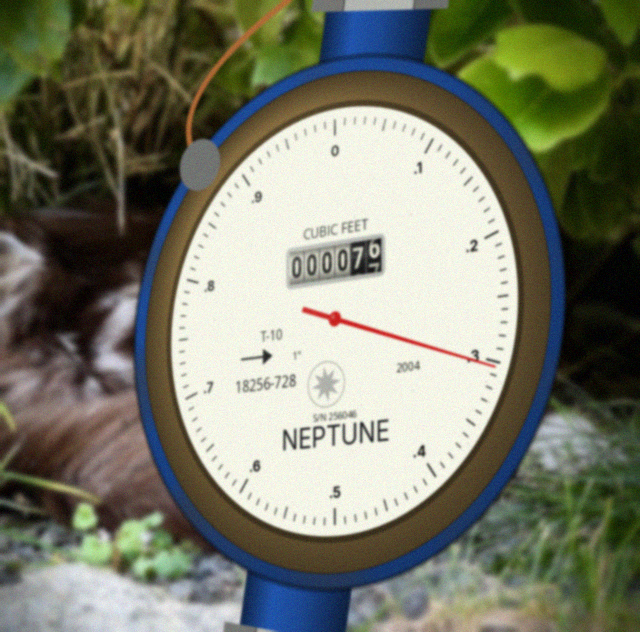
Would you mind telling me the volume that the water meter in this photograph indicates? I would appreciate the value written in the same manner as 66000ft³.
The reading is 76.30ft³
